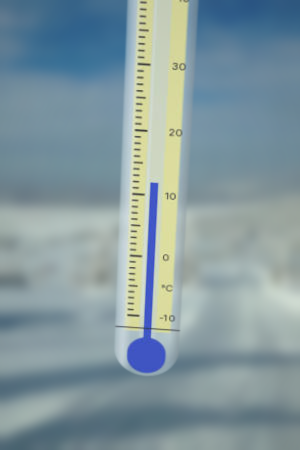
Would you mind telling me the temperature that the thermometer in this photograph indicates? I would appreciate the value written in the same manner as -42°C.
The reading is 12°C
